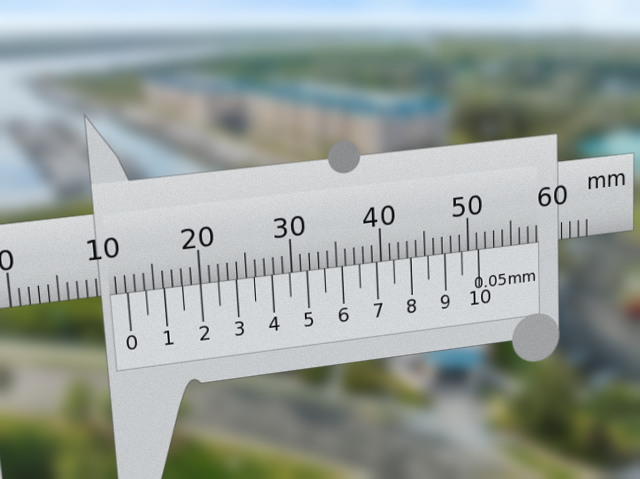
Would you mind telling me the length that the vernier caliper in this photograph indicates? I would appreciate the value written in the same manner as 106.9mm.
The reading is 12.2mm
